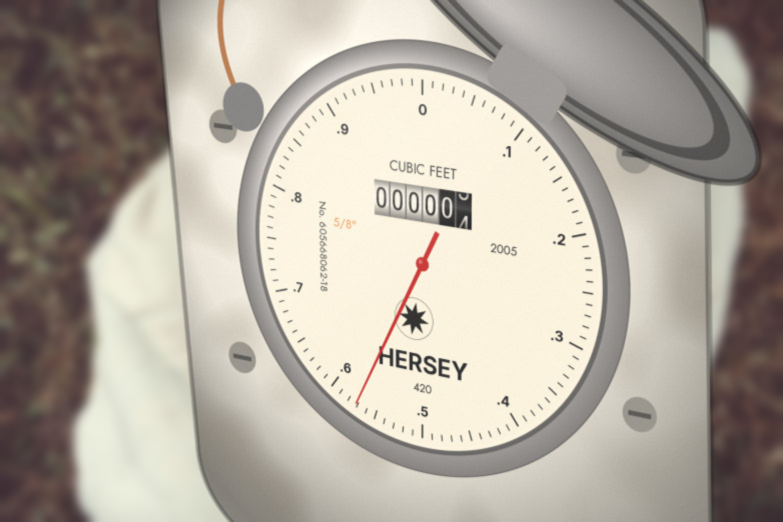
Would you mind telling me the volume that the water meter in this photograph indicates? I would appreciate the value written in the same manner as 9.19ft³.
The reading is 3.57ft³
